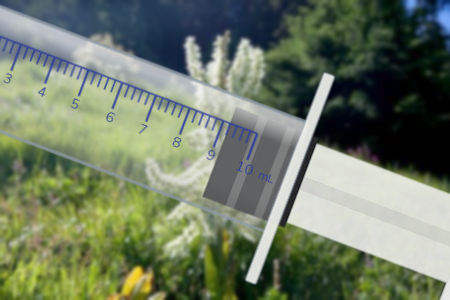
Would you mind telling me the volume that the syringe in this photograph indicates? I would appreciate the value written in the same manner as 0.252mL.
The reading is 9.2mL
